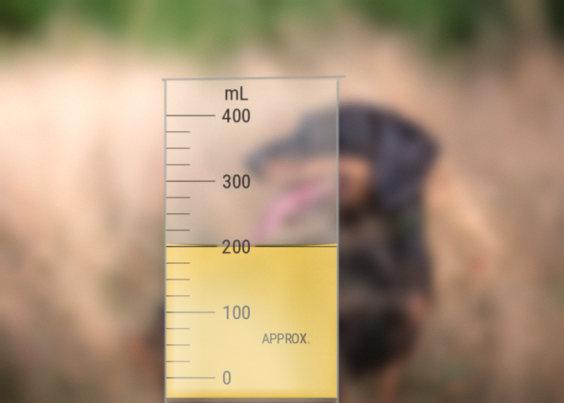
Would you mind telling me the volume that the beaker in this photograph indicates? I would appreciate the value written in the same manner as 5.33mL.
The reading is 200mL
